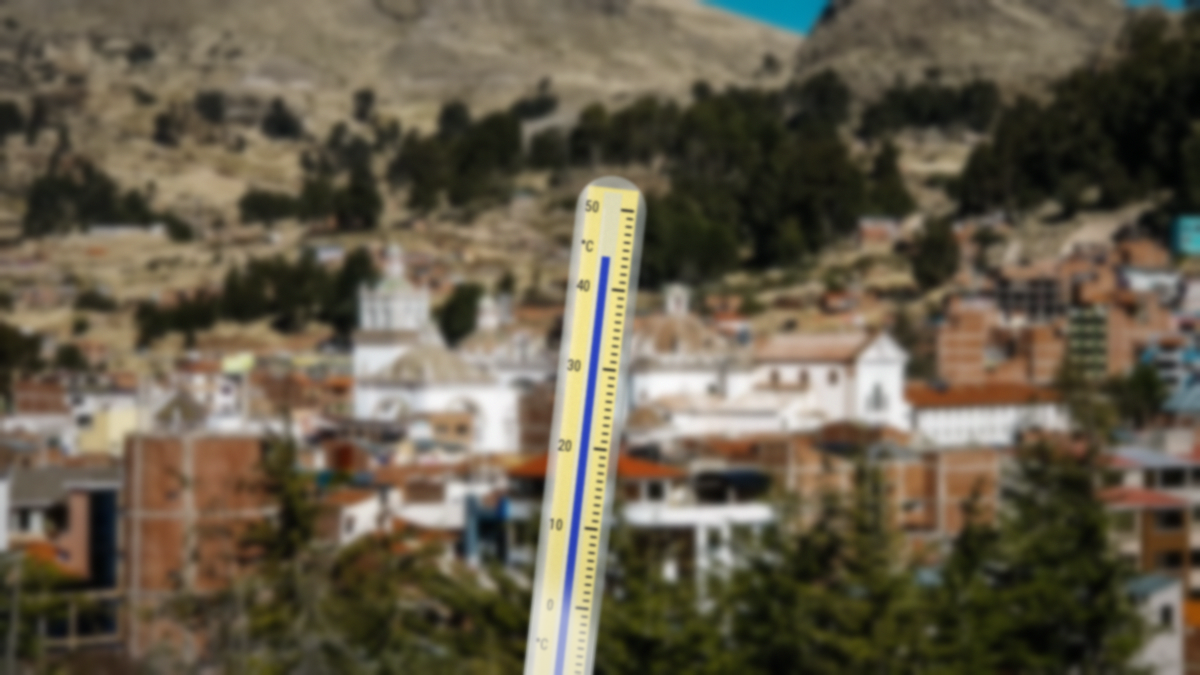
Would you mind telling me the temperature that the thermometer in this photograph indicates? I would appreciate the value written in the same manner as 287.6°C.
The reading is 44°C
